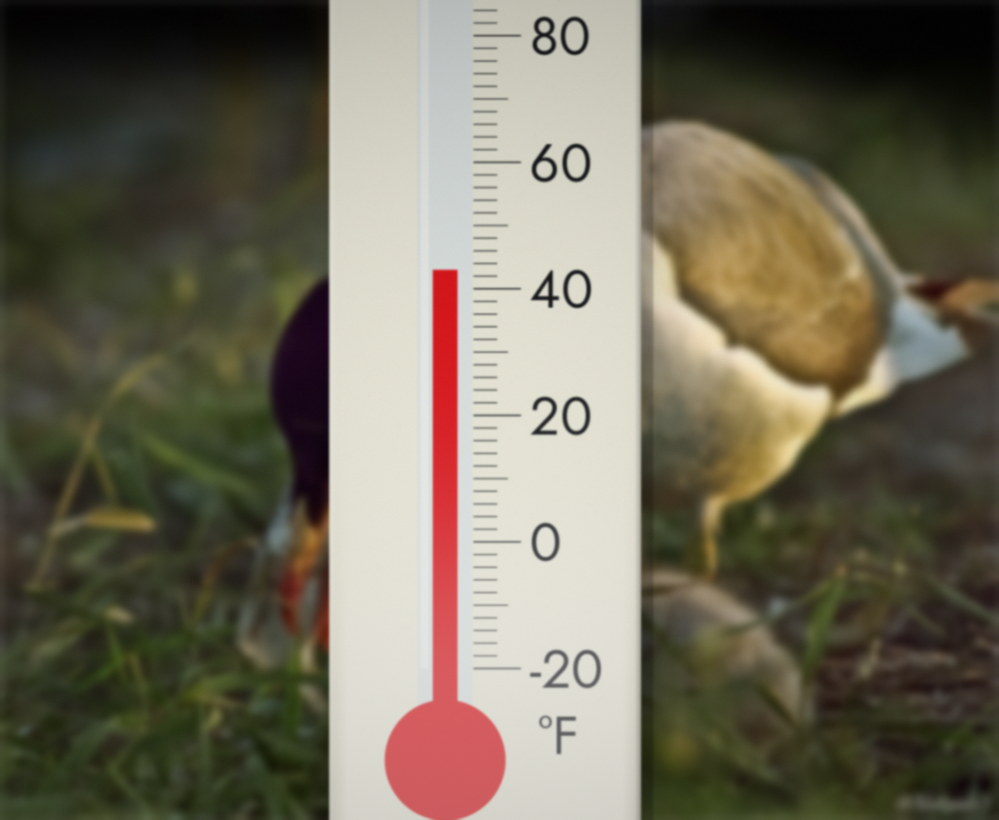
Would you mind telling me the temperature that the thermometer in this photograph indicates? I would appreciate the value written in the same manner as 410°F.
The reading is 43°F
